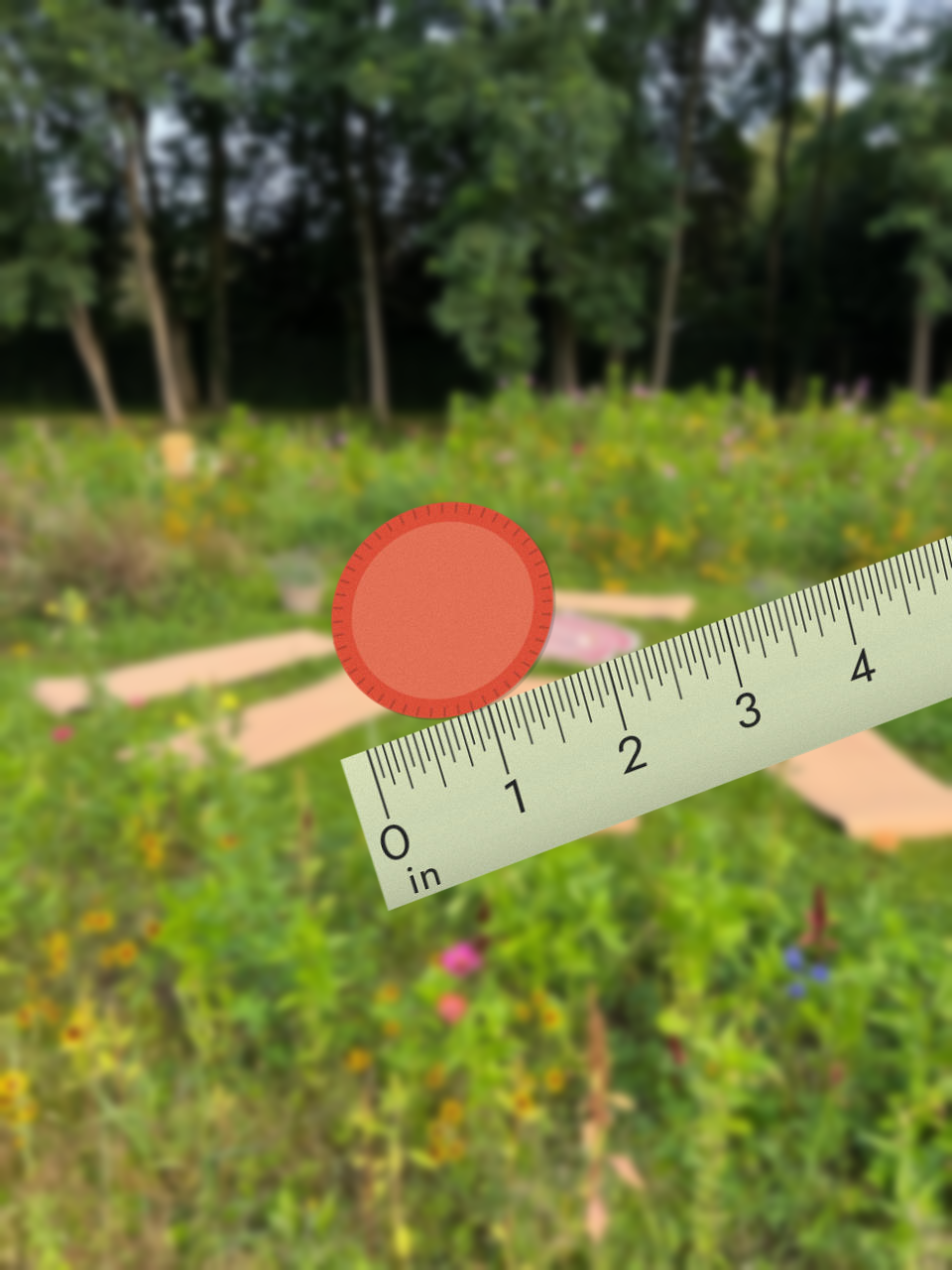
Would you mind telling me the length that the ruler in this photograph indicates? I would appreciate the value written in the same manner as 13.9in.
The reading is 1.75in
